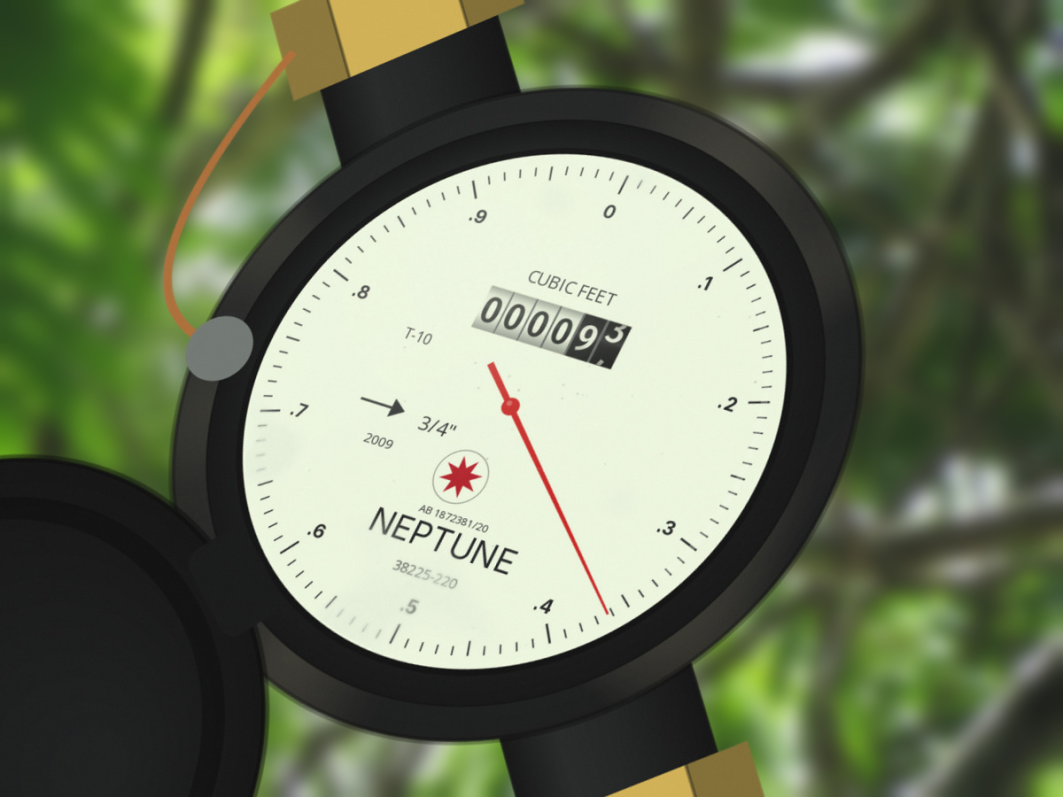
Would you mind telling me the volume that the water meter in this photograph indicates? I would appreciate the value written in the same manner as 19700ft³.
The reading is 93.36ft³
